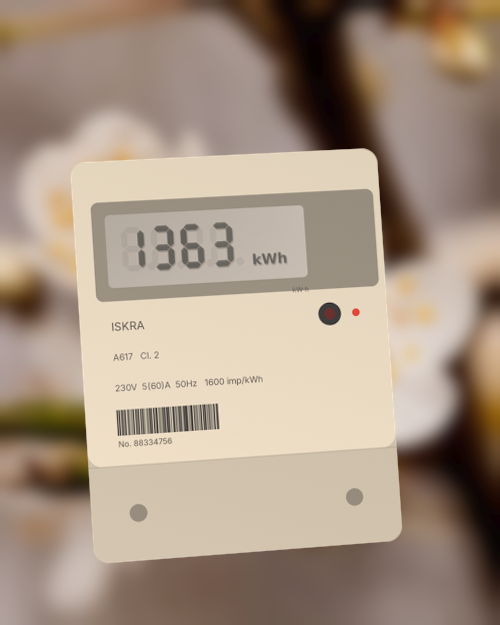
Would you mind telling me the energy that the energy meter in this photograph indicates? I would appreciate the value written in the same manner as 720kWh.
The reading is 1363kWh
